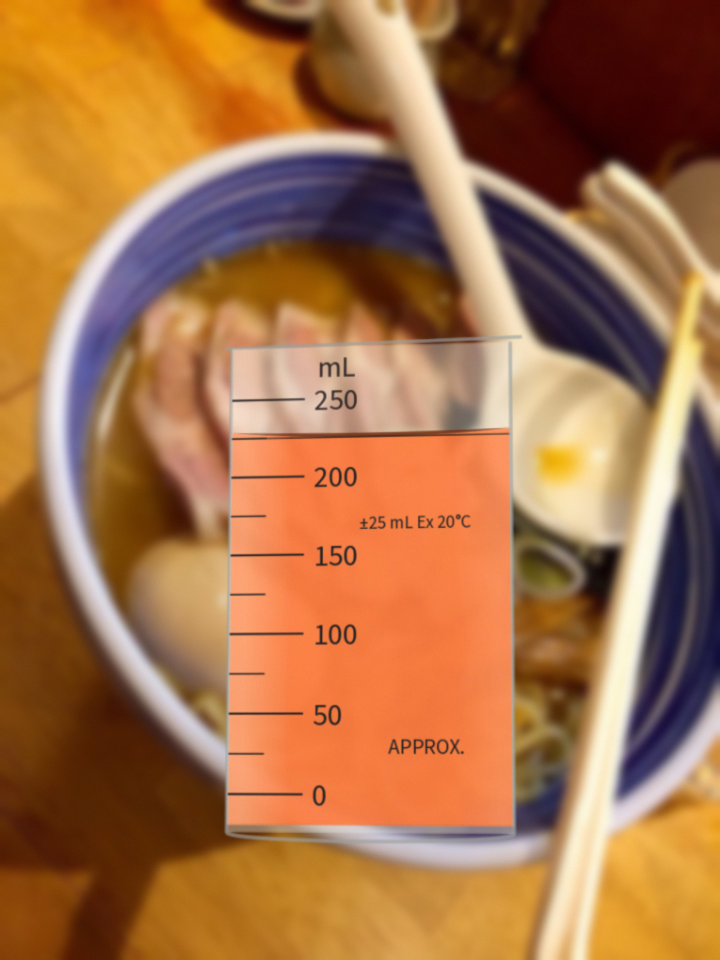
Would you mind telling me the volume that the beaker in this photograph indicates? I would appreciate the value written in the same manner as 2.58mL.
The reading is 225mL
